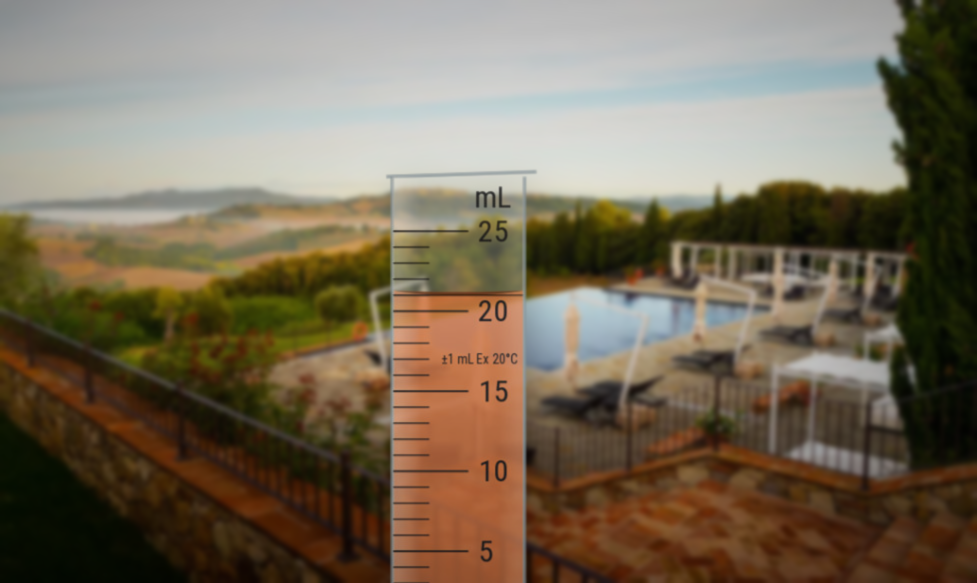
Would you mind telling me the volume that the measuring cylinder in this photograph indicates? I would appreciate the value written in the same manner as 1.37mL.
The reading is 21mL
